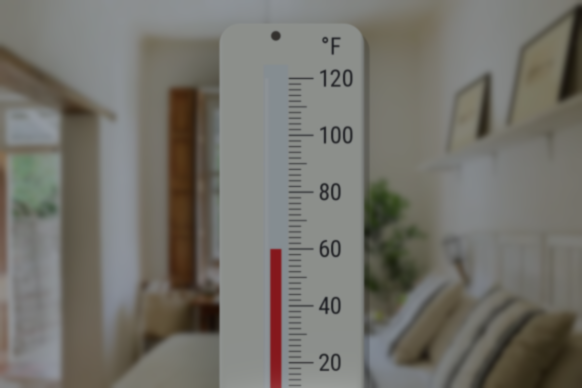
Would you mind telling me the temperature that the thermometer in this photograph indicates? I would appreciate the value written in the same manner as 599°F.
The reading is 60°F
